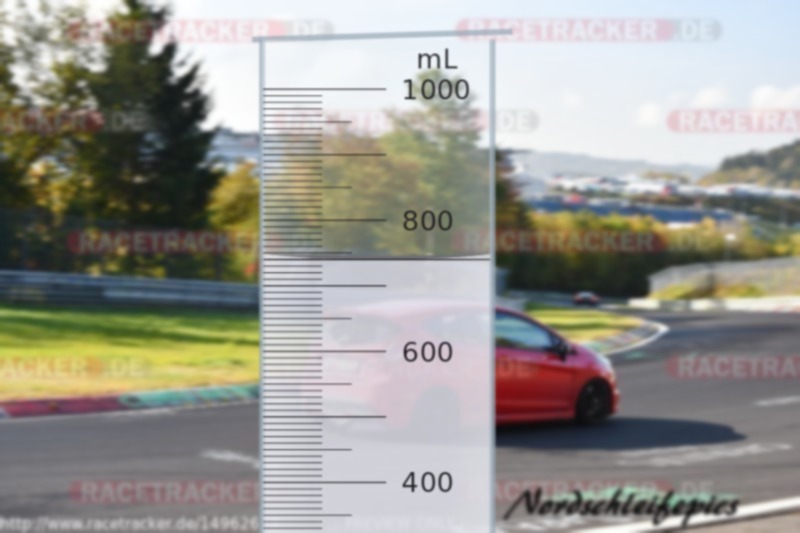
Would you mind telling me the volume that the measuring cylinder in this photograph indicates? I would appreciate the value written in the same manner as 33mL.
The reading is 740mL
